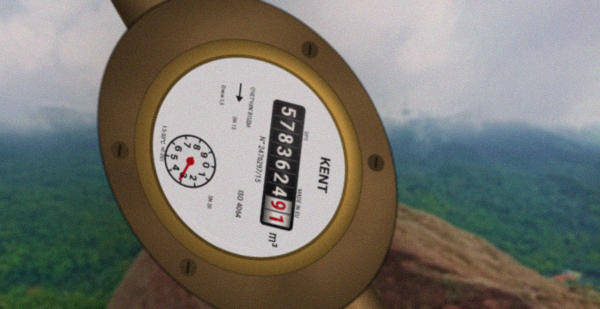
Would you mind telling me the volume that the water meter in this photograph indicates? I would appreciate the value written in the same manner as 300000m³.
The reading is 5783624.913m³
